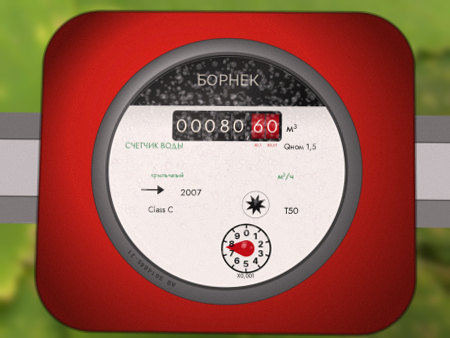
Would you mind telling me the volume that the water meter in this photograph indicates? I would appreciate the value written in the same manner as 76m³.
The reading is 80.607m³
